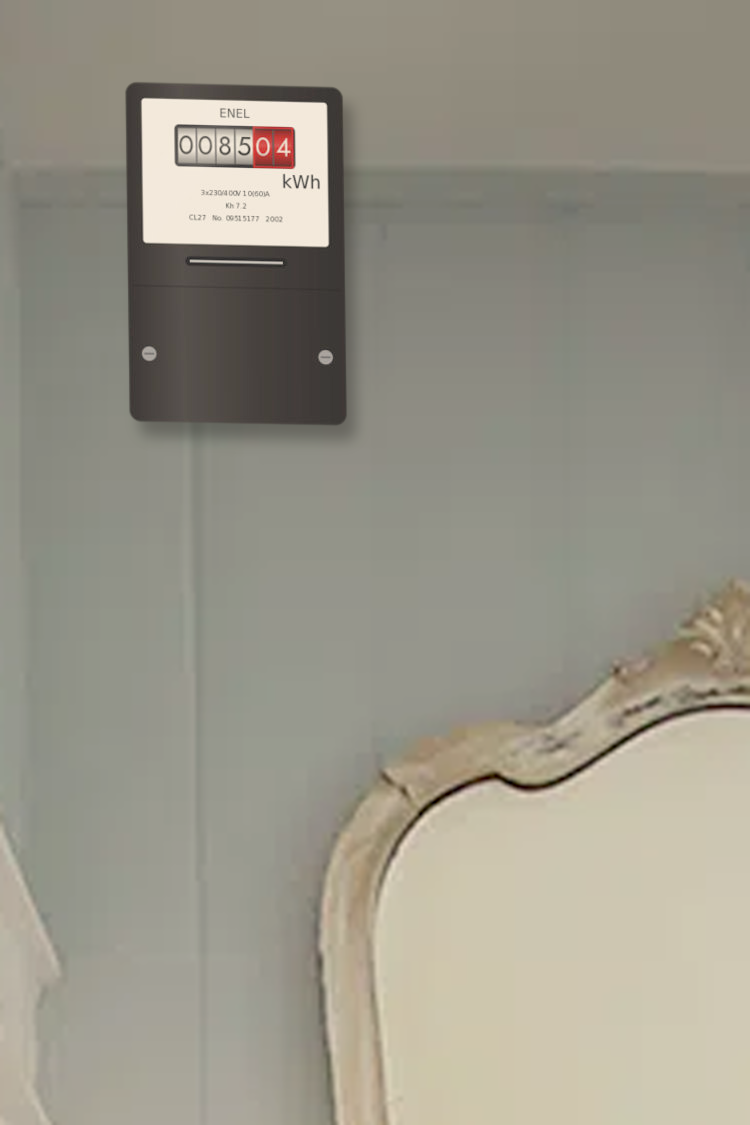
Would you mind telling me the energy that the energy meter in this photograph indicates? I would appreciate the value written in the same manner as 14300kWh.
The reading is 85.04kWh
